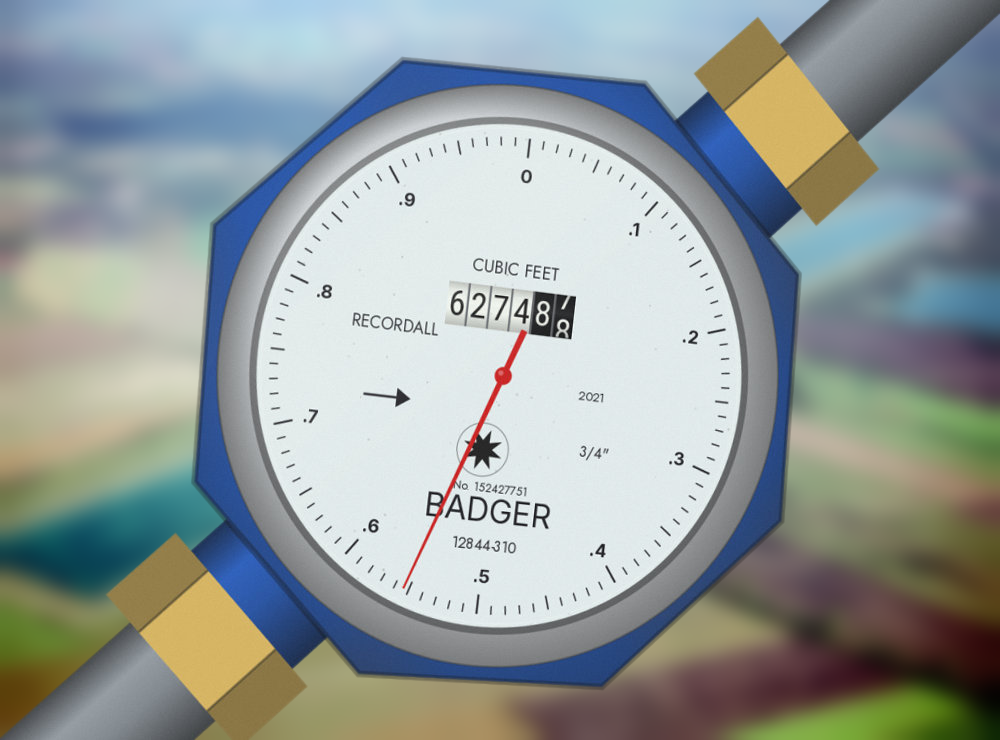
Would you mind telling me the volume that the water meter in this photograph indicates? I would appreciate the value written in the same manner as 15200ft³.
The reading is 627487.55ft³
